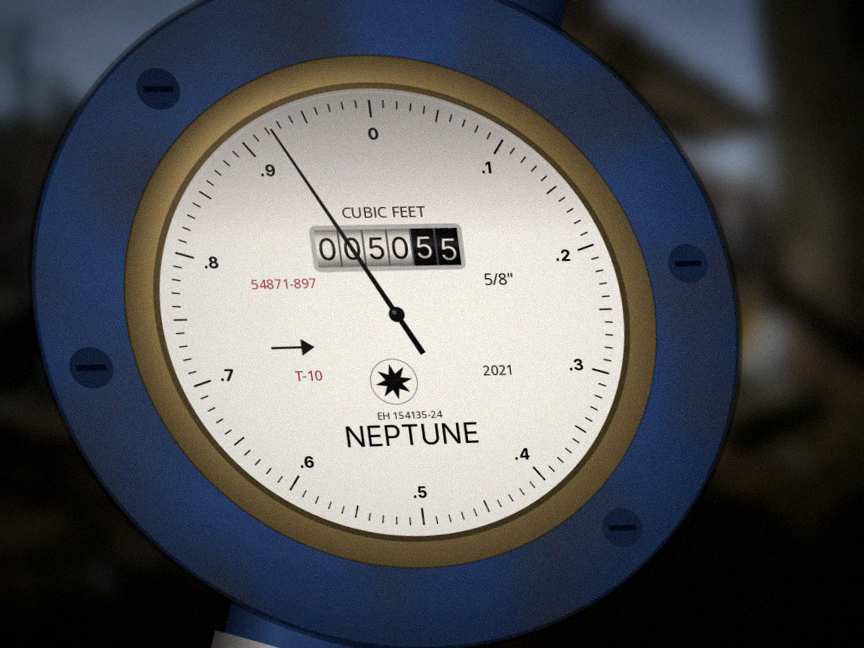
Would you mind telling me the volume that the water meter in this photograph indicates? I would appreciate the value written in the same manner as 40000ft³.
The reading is 5054.92ft³
